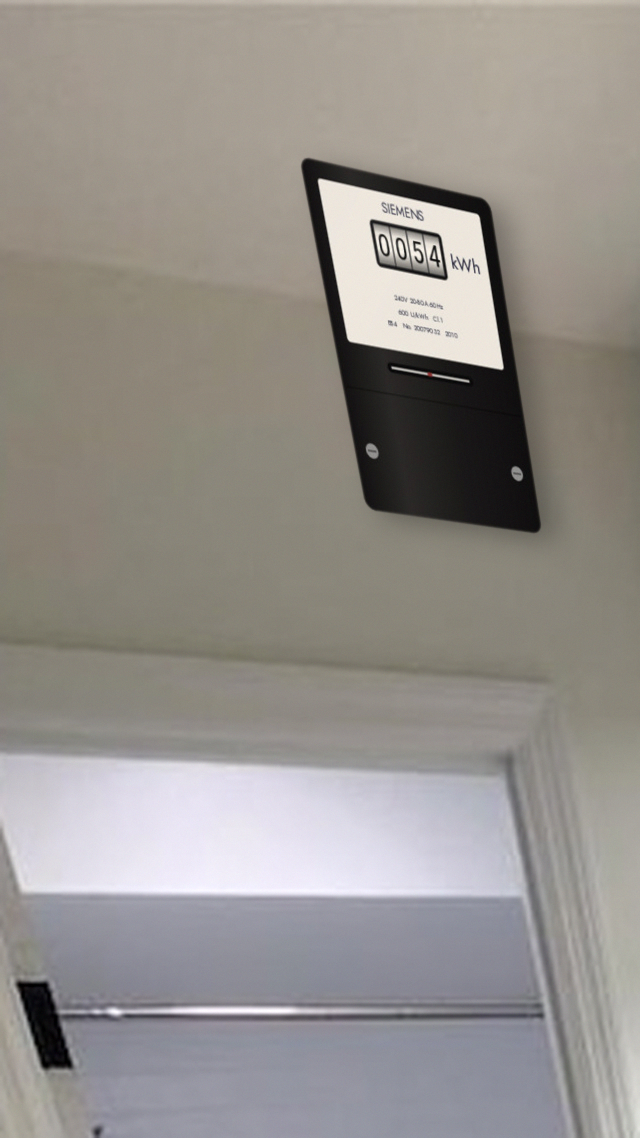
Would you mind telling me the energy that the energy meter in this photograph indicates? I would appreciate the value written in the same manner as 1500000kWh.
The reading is 54kWh
